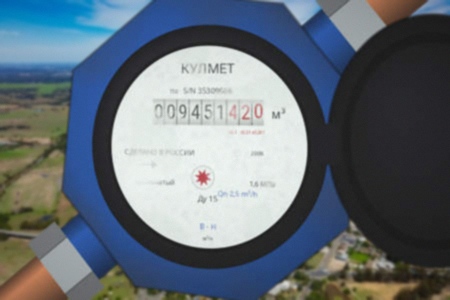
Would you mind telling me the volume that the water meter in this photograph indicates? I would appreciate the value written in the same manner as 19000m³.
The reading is 9451.420m³
